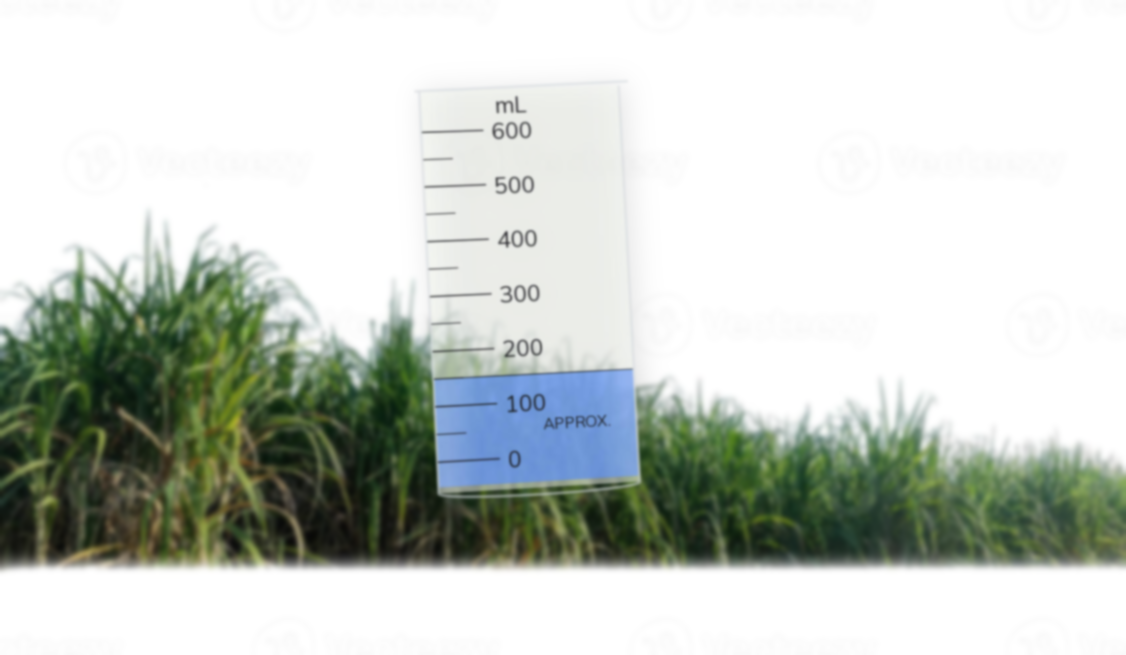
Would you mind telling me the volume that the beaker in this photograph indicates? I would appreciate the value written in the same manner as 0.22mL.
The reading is 150mL
